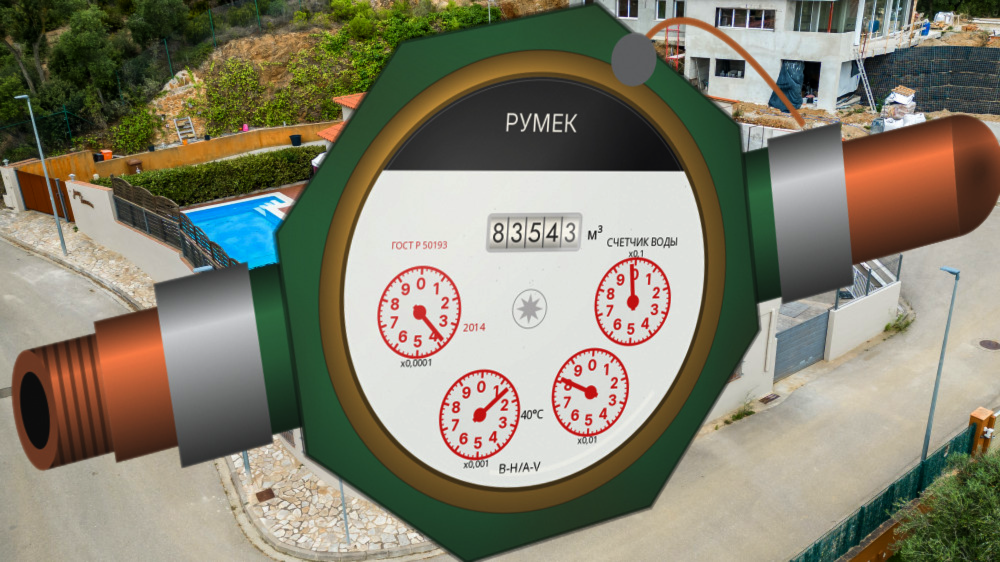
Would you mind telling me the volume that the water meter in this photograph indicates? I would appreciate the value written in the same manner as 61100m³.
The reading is 83542.9813m³
